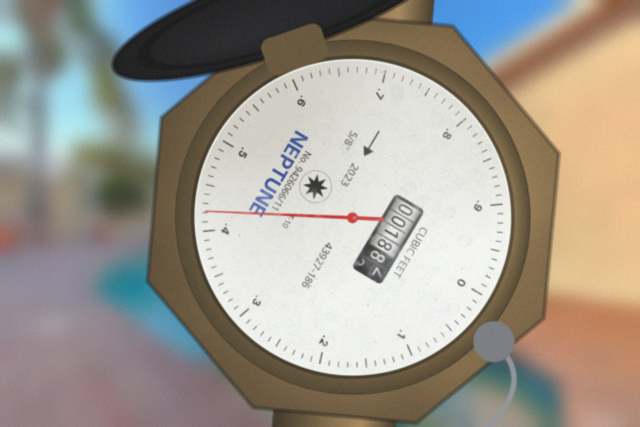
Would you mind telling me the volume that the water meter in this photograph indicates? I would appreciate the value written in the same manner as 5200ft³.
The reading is 1882.42ft³
